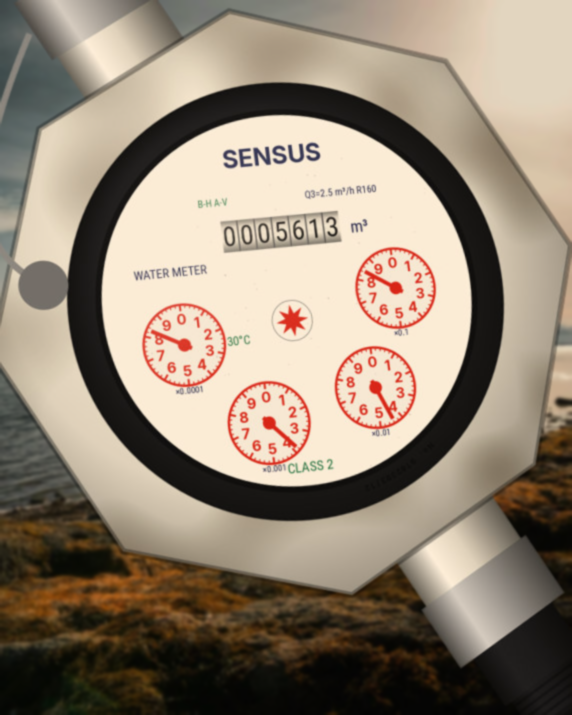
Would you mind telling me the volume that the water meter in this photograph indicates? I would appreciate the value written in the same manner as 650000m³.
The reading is 5613.8438m³
